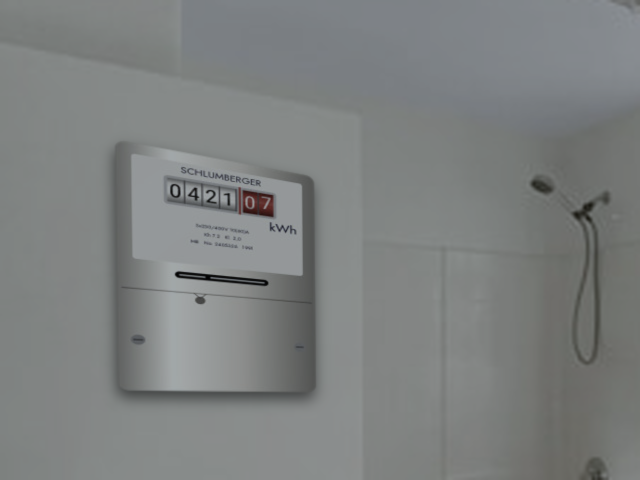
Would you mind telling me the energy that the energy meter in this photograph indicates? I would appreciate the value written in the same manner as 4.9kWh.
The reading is 421.07kWh
